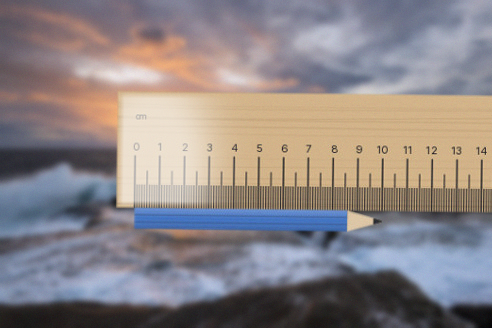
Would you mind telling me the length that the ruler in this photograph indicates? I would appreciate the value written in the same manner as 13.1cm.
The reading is 10cm
